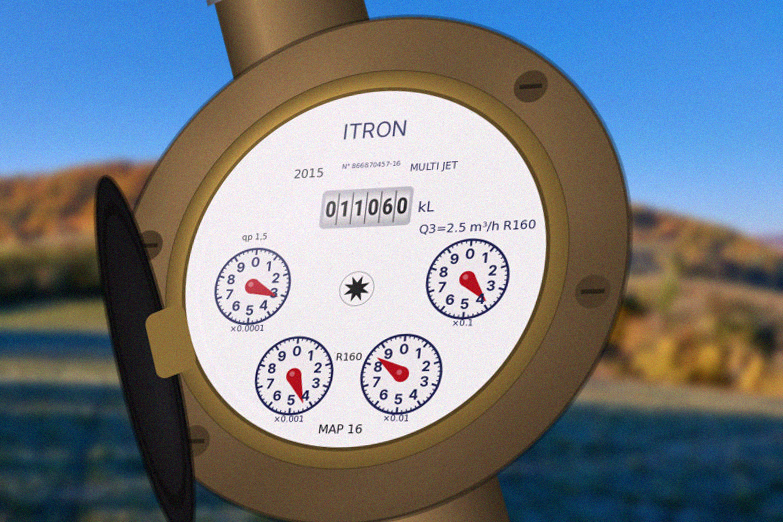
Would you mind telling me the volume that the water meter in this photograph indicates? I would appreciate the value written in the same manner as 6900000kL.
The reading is 11060.3843kL
